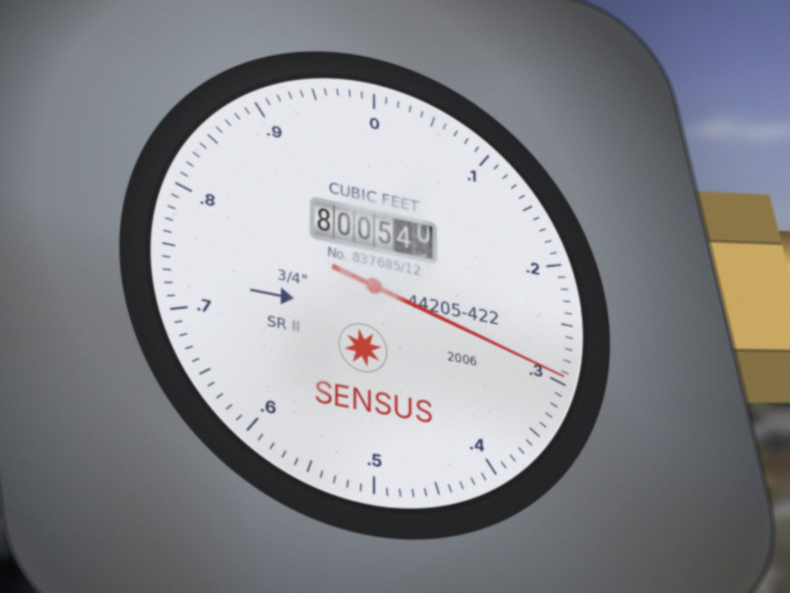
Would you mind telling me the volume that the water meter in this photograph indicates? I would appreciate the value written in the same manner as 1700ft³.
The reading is 800540.29ft³
